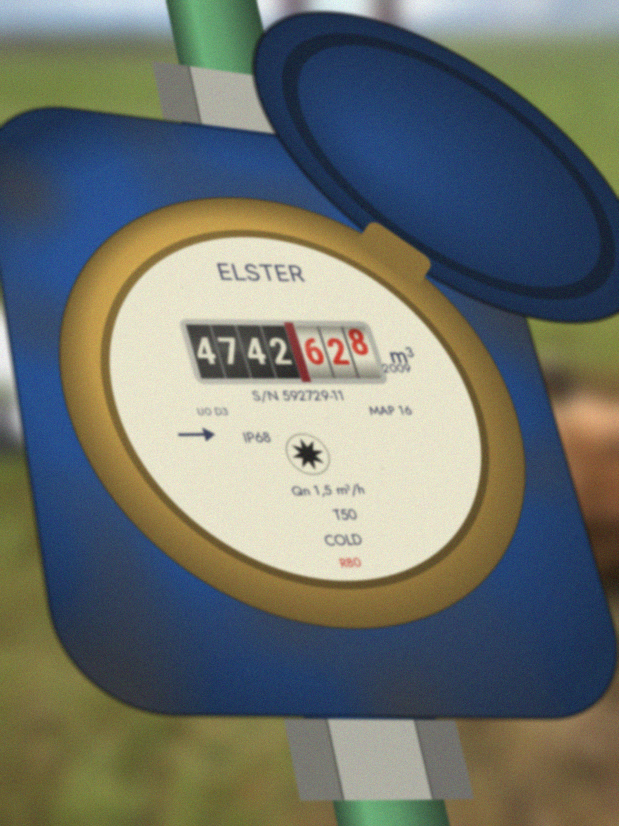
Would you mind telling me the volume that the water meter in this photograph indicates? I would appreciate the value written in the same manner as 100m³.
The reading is 4742.628m³
